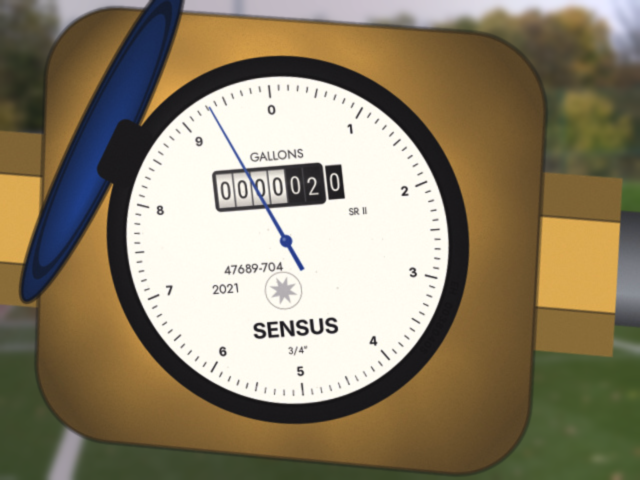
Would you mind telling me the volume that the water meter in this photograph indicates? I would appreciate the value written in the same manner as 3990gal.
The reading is 19.3gal
